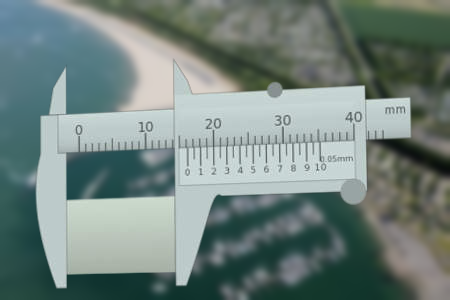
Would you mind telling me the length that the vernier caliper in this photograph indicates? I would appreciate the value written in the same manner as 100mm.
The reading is 16.2mm
